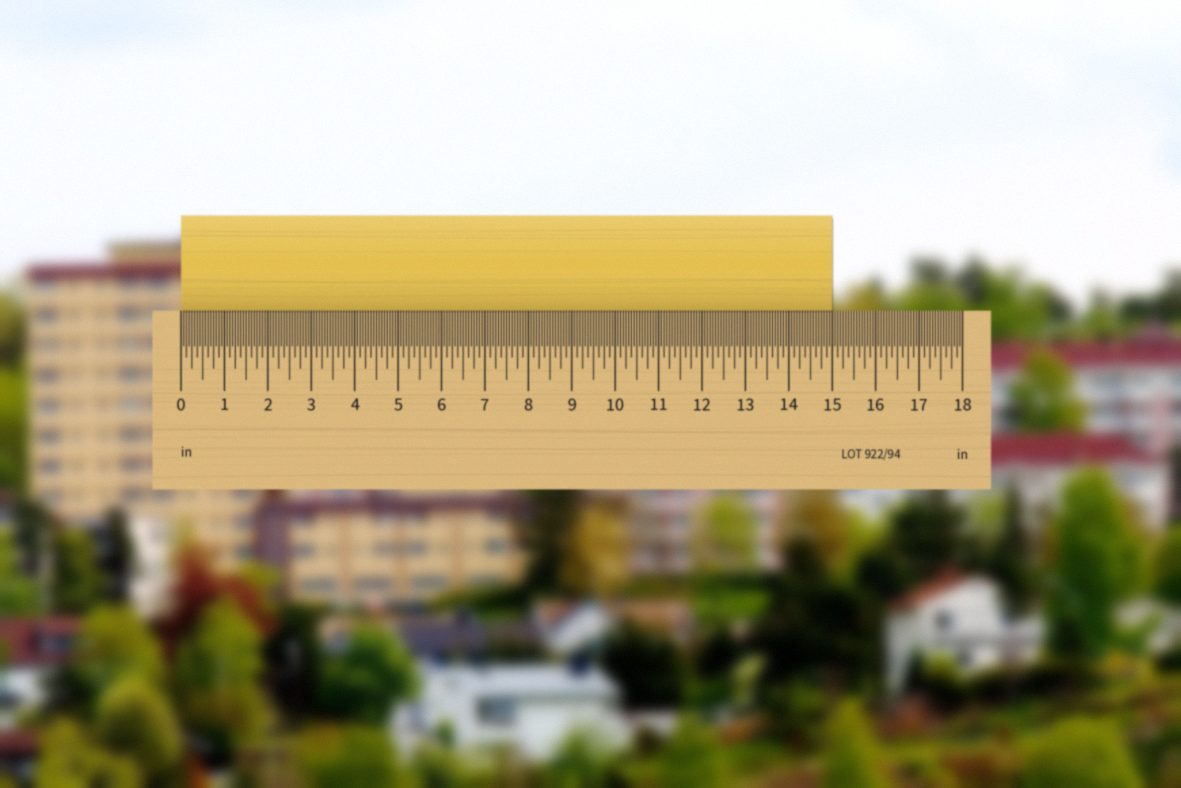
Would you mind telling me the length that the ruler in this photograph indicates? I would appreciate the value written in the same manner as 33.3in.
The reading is 15in
